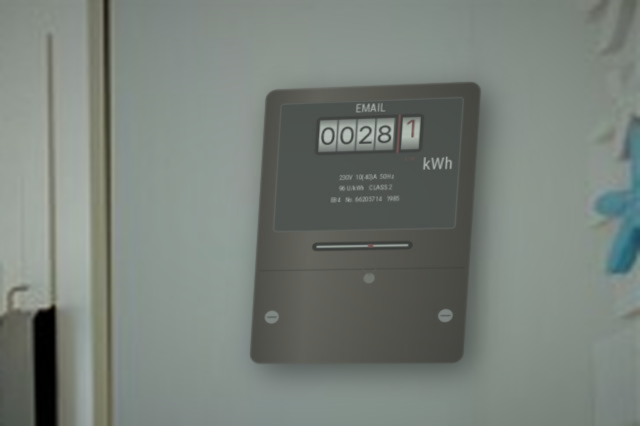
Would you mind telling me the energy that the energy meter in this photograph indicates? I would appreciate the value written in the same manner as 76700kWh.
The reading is 28.1kWh
